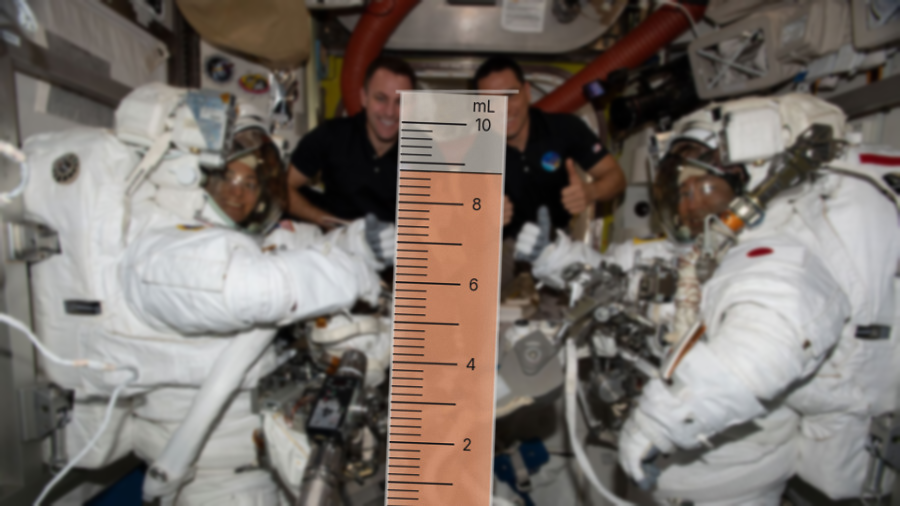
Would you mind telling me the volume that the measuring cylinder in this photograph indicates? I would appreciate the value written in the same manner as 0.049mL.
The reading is 8.8mL
